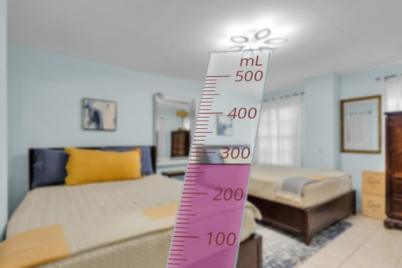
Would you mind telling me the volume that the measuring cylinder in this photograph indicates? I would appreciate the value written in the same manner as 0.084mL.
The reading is 270mL
